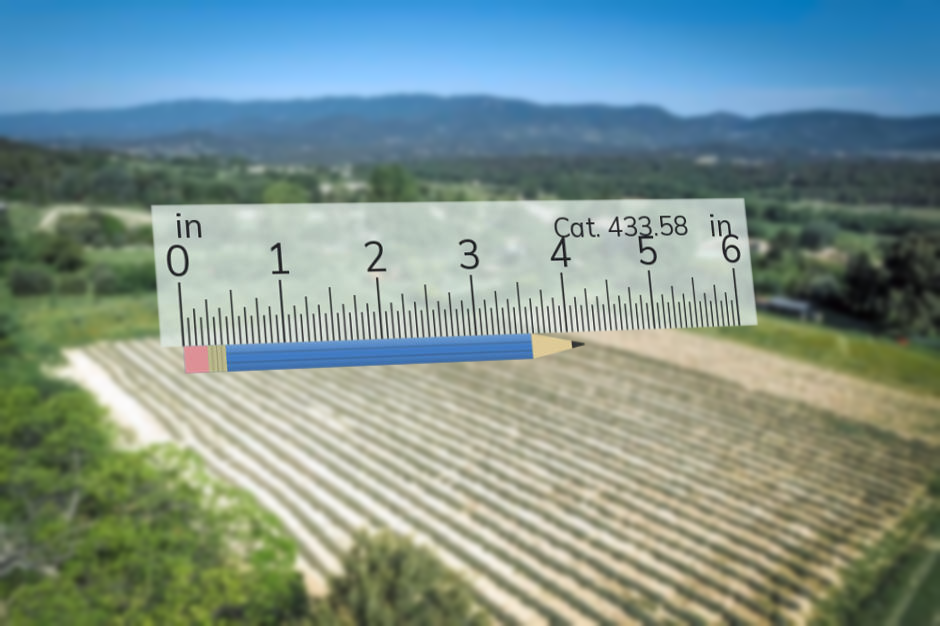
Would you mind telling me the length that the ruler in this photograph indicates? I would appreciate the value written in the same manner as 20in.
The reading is 4.1875in
